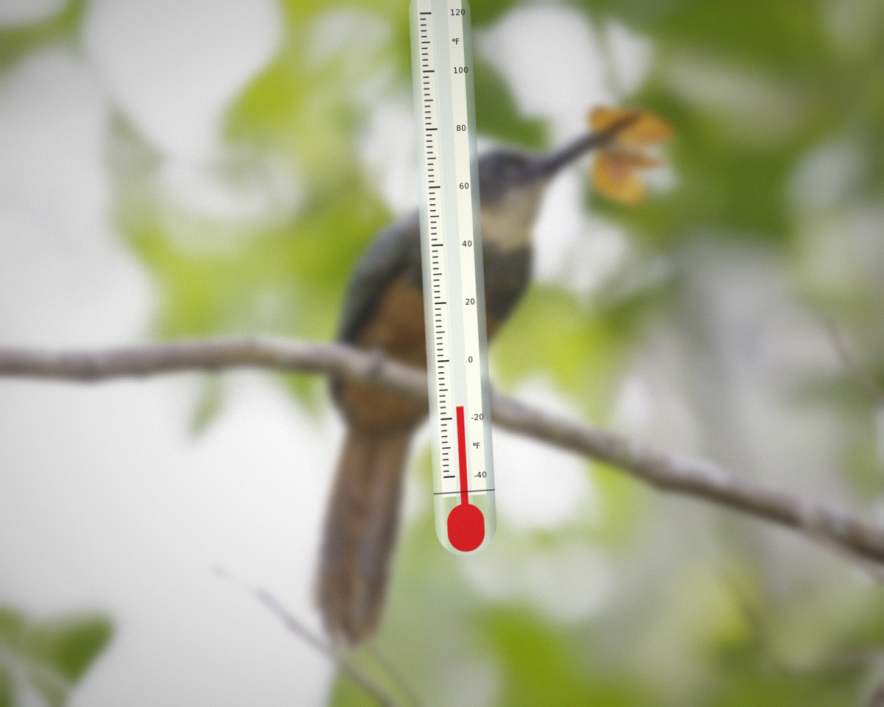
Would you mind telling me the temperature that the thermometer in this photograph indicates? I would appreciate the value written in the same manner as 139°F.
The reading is -16°F
